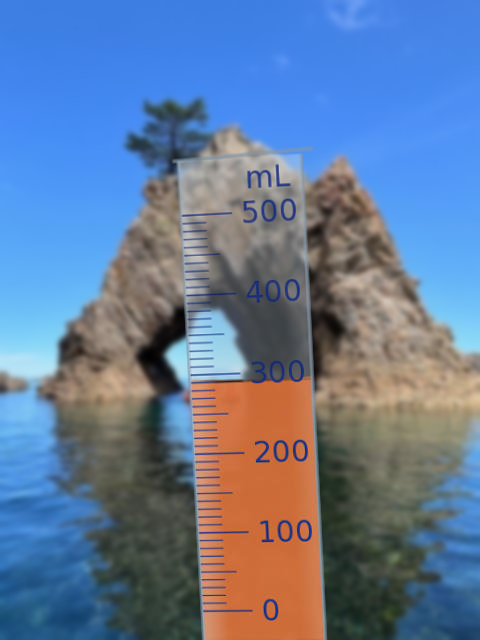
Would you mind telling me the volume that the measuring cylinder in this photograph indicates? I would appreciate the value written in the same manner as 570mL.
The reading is 290mL
